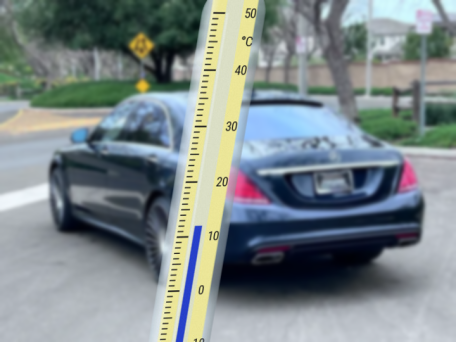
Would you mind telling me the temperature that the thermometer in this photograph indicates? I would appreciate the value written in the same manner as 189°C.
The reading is 12°C
